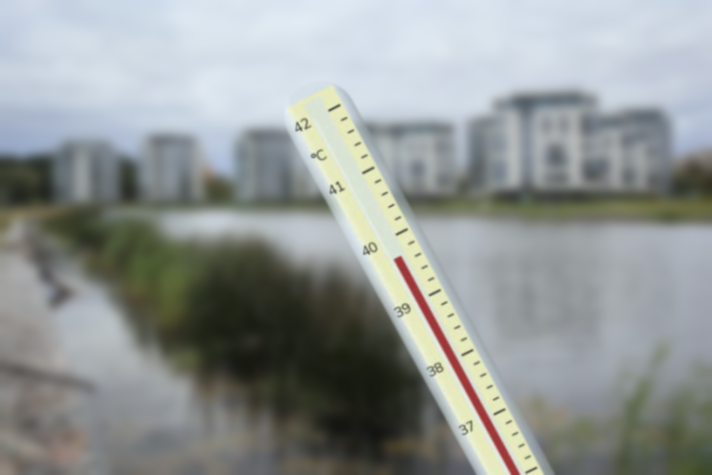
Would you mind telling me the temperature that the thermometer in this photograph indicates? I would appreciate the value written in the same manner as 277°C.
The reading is 39.7°C
